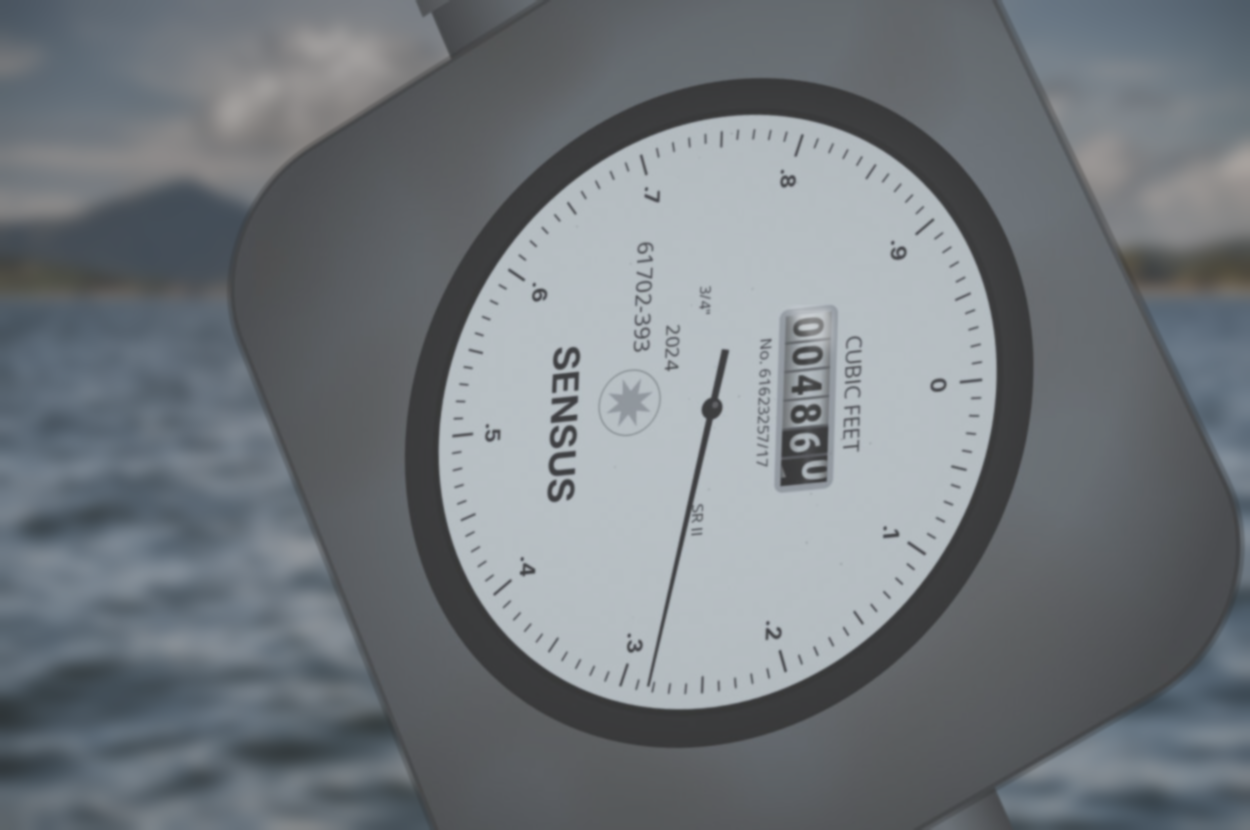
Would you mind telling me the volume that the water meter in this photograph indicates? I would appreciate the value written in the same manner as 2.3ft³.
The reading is 4860.28ft³
